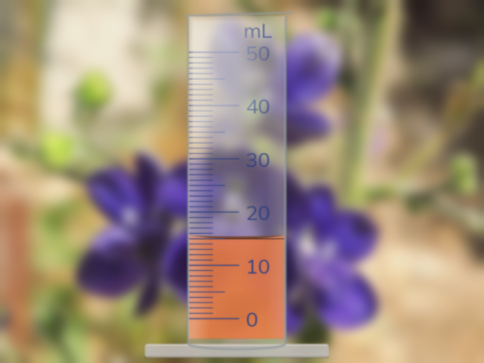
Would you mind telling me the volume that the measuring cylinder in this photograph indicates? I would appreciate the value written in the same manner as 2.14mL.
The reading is 15mL
